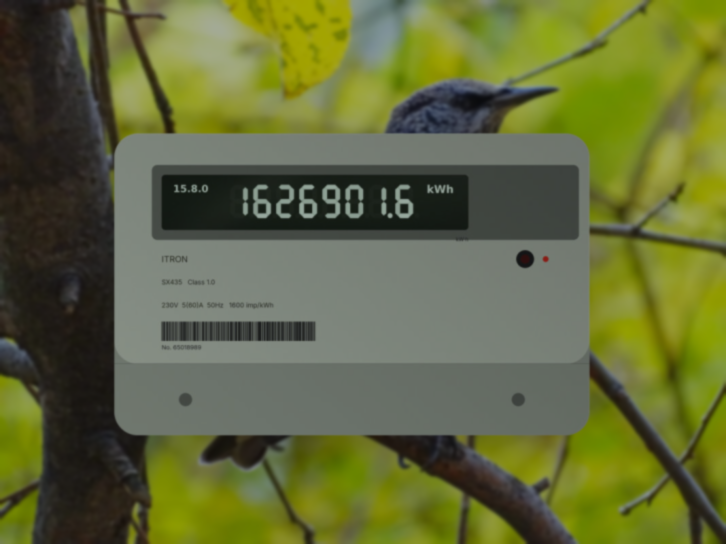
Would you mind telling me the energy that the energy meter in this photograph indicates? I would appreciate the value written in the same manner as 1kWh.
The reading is 1626901.6kWh
